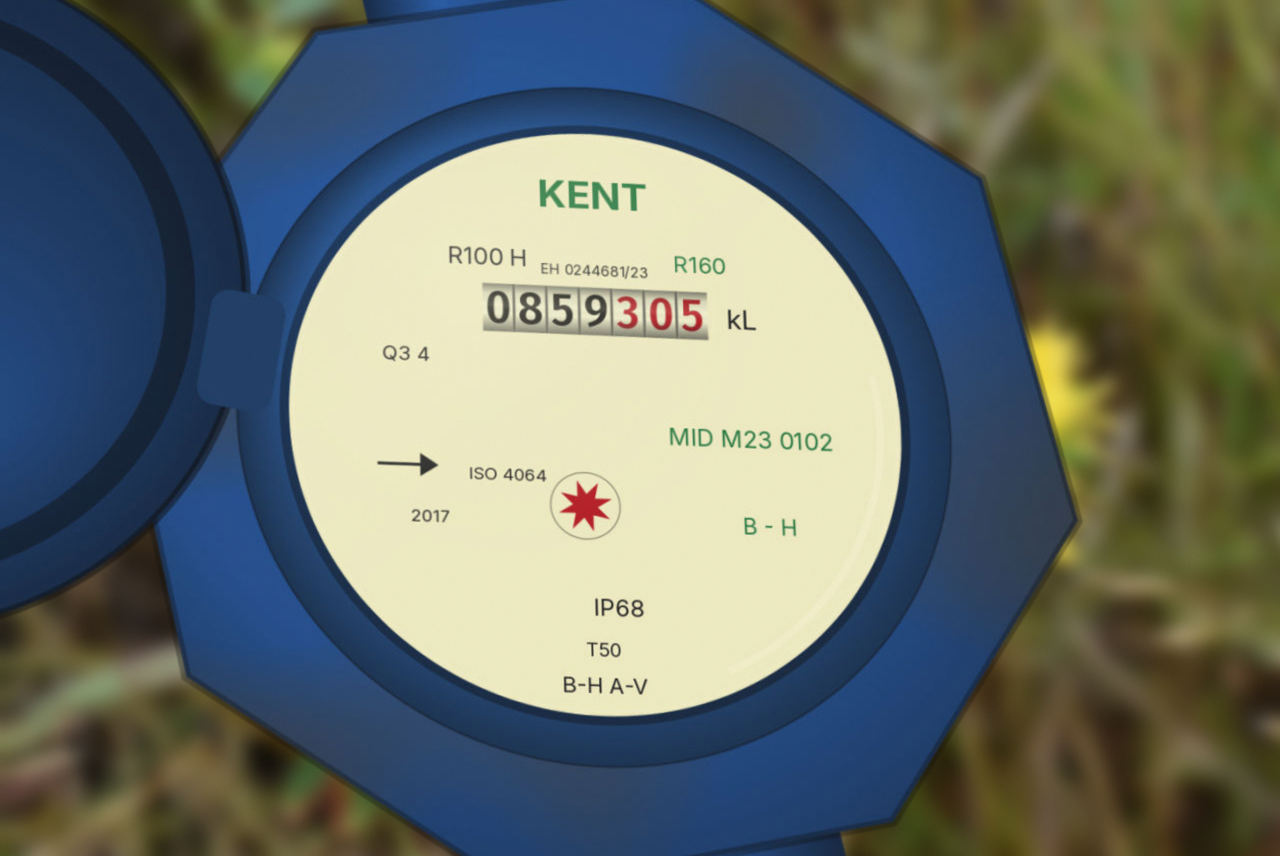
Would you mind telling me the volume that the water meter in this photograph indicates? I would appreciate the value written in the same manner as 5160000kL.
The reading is 859.305kL
